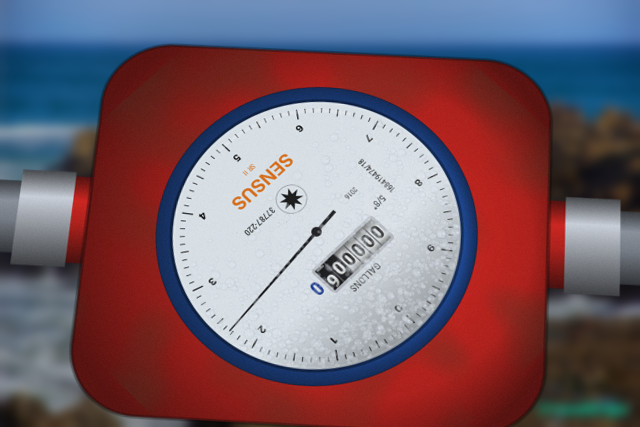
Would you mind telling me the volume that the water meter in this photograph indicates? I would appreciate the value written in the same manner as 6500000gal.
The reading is 62.3gal
